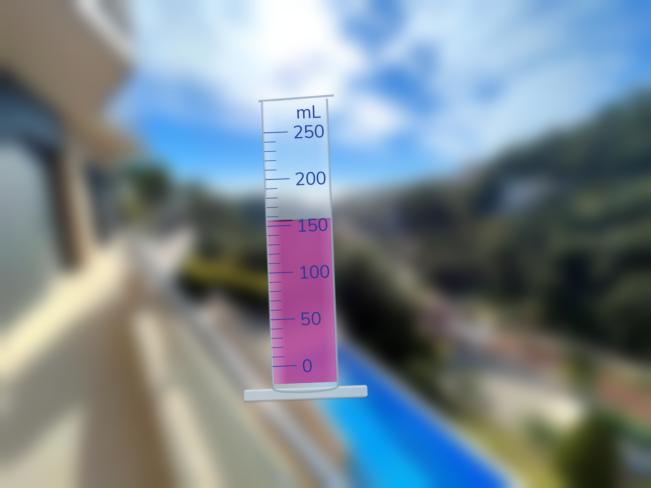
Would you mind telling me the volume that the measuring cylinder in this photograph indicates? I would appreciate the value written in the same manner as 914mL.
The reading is 155mL
